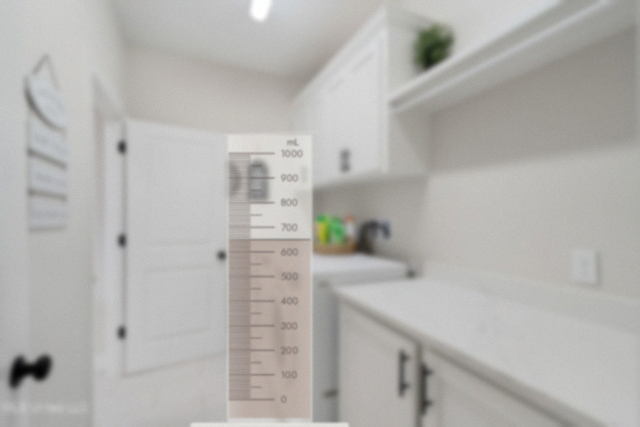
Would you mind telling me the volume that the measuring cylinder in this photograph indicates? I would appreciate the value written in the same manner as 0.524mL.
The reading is 650mL
